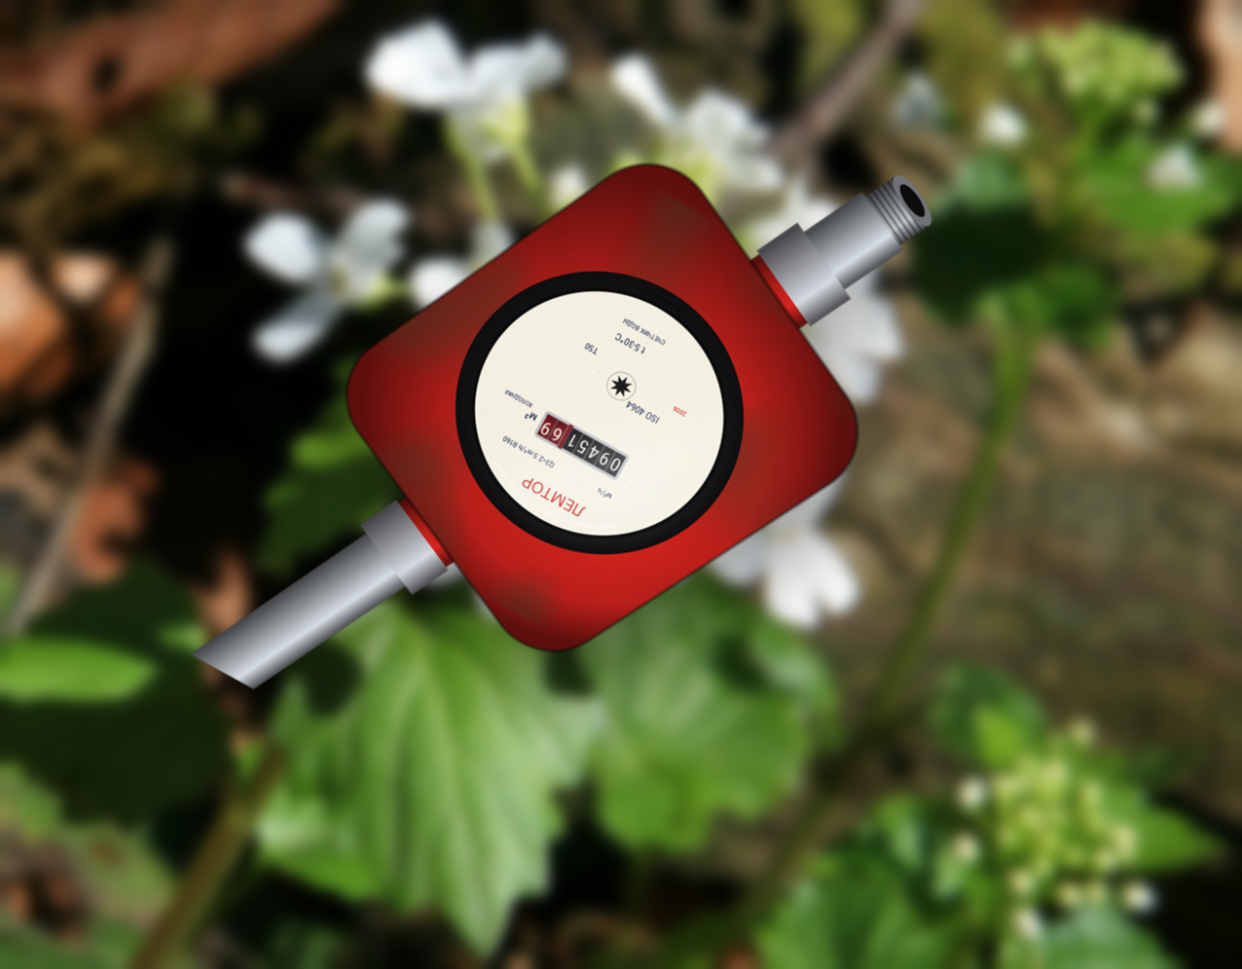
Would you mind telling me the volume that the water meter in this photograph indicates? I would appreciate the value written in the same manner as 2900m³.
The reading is 9451.69m³
